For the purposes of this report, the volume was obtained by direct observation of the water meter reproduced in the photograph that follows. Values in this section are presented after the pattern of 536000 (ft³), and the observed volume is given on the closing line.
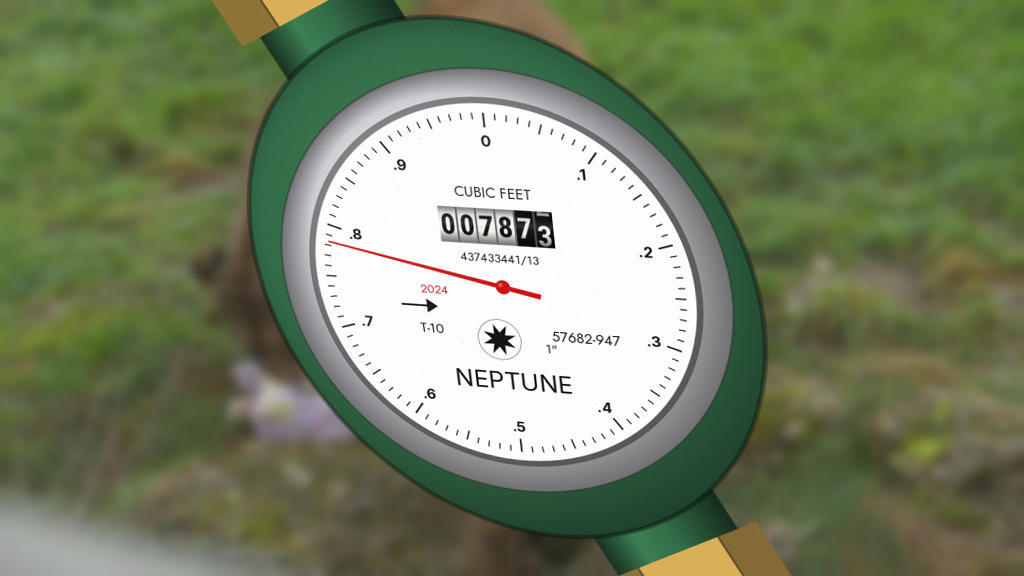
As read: 7872.78 (ft³)
